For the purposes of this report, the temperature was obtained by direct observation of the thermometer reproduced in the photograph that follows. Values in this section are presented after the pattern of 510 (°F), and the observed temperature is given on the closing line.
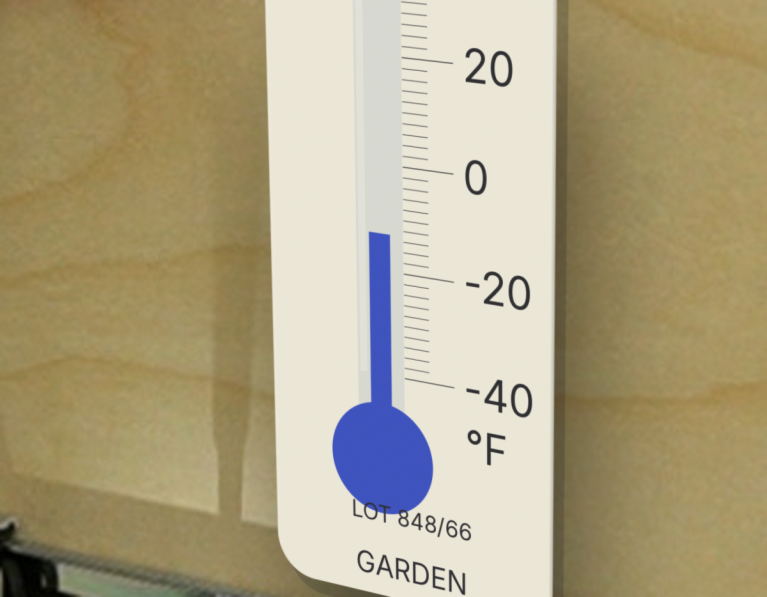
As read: -13 (°F)
